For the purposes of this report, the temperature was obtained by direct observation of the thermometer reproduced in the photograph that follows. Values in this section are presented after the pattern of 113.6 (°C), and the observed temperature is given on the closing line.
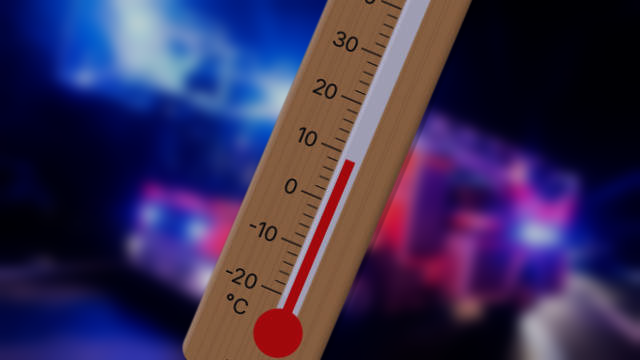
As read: 9 (°C)
